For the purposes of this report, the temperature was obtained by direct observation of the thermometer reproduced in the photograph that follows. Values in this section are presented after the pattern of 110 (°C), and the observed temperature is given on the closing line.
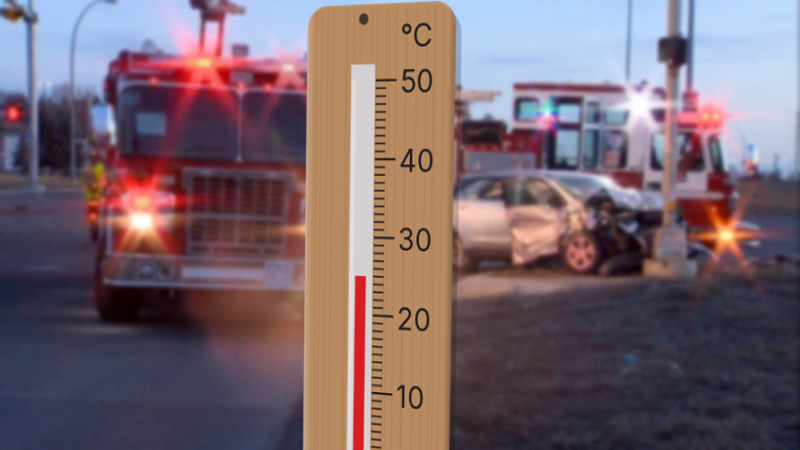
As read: 25 (°C)
